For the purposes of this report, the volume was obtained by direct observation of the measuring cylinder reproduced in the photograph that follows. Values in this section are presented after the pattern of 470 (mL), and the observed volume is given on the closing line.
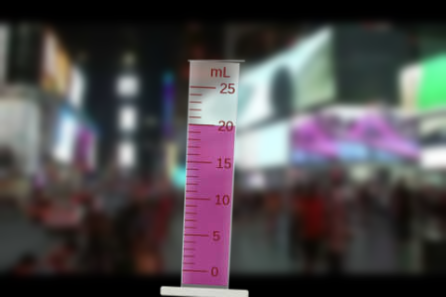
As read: 20 (mL)
